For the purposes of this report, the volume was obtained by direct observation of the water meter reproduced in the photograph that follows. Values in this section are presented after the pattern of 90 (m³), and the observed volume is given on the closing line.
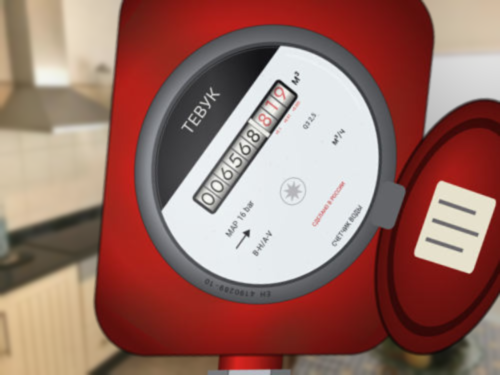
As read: 6568.819 (m³)
